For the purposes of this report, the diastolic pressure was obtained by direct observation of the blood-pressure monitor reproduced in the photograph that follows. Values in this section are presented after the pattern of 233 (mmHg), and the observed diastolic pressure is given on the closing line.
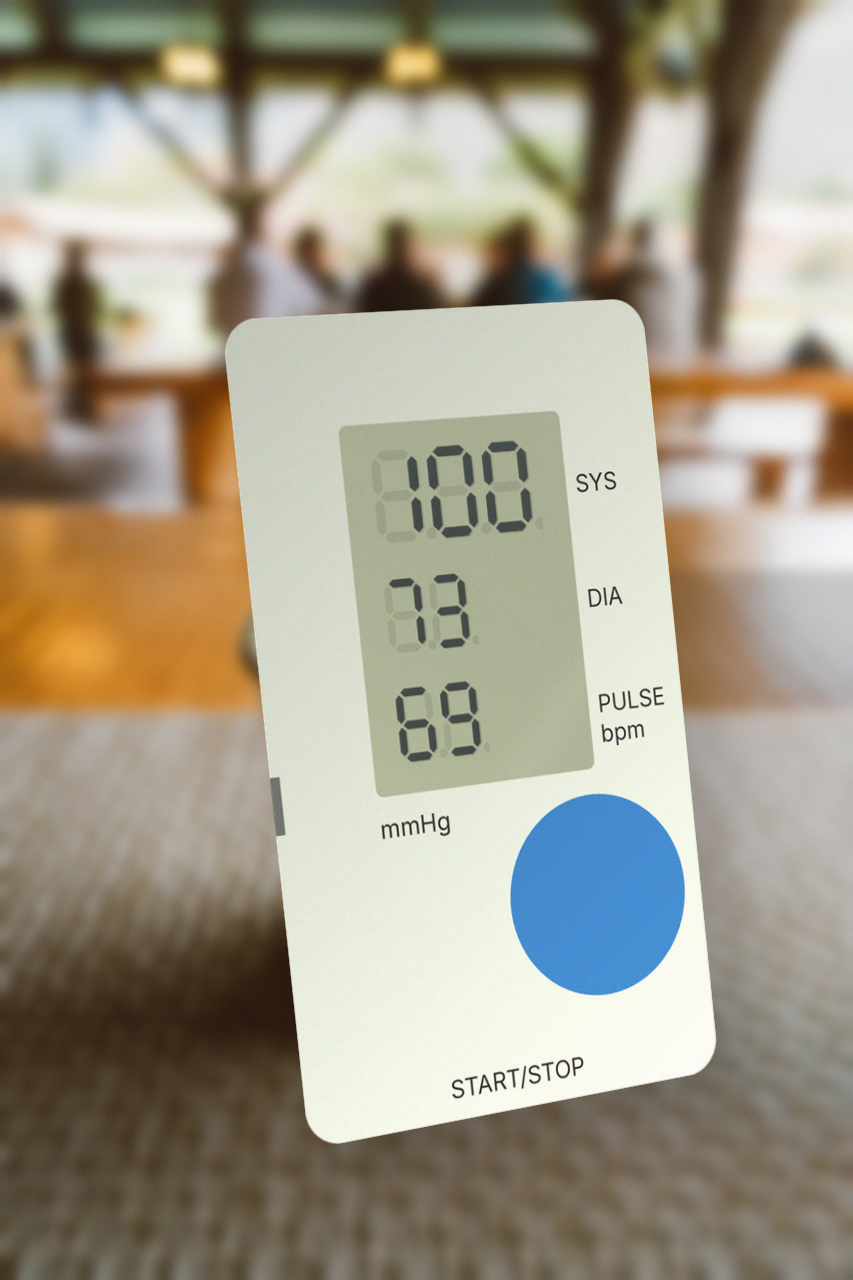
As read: 73 (mmHg)
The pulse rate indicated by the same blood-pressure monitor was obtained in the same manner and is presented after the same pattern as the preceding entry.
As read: 69 (bpm)
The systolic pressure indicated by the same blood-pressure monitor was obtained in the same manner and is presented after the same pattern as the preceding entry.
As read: 100 (mmHg)
